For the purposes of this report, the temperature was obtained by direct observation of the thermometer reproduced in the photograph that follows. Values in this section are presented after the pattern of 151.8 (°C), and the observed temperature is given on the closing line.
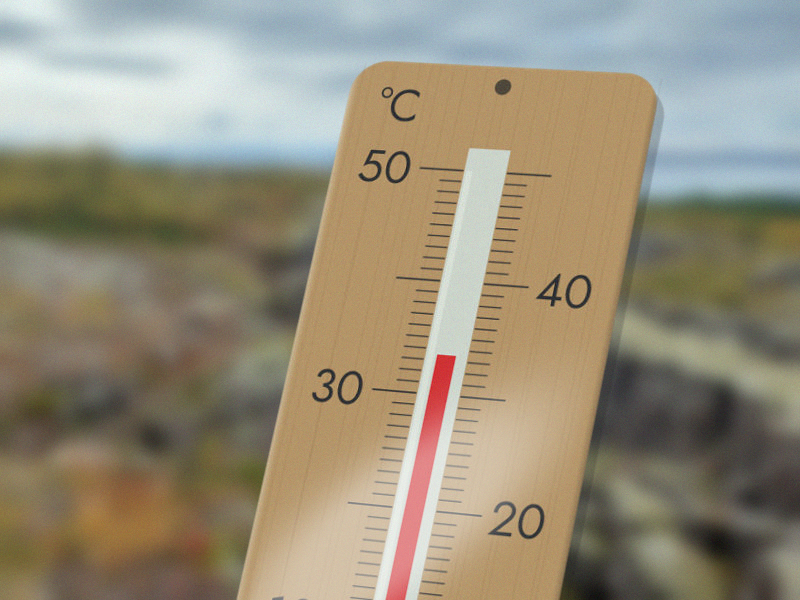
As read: 33.5 (°C)
